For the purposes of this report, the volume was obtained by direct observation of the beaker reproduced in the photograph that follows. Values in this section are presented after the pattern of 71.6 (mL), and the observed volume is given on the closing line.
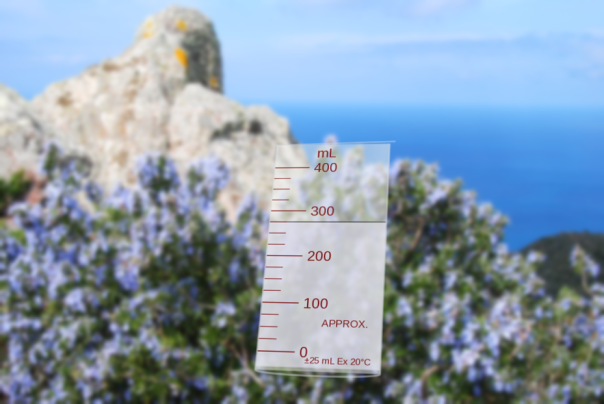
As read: 275 (mL)
